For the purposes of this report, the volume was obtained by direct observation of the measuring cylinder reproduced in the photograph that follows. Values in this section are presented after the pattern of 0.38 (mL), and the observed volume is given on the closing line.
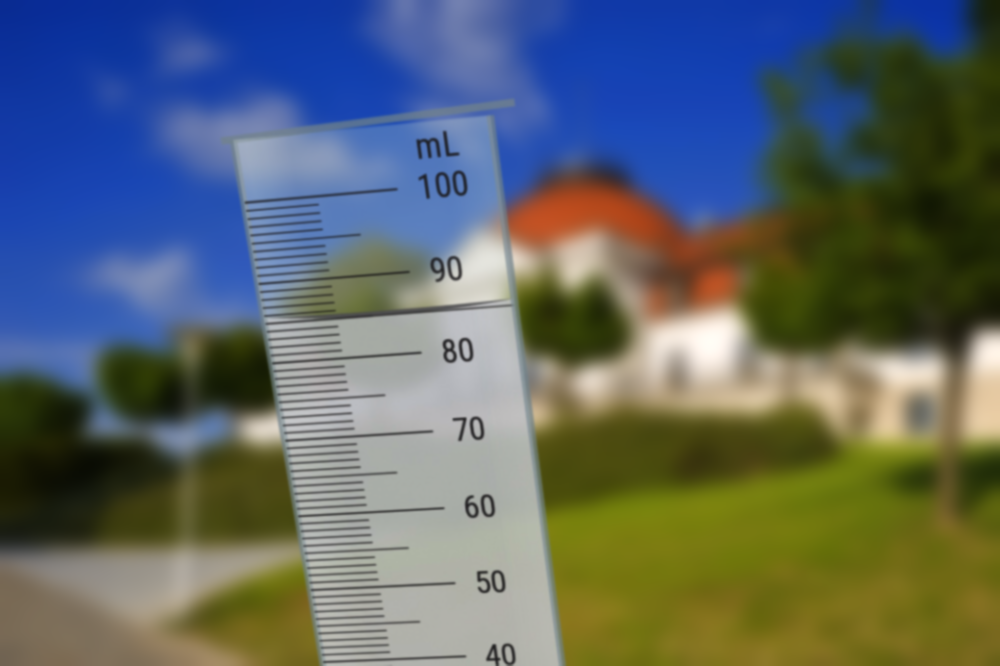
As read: 85 (mL)
